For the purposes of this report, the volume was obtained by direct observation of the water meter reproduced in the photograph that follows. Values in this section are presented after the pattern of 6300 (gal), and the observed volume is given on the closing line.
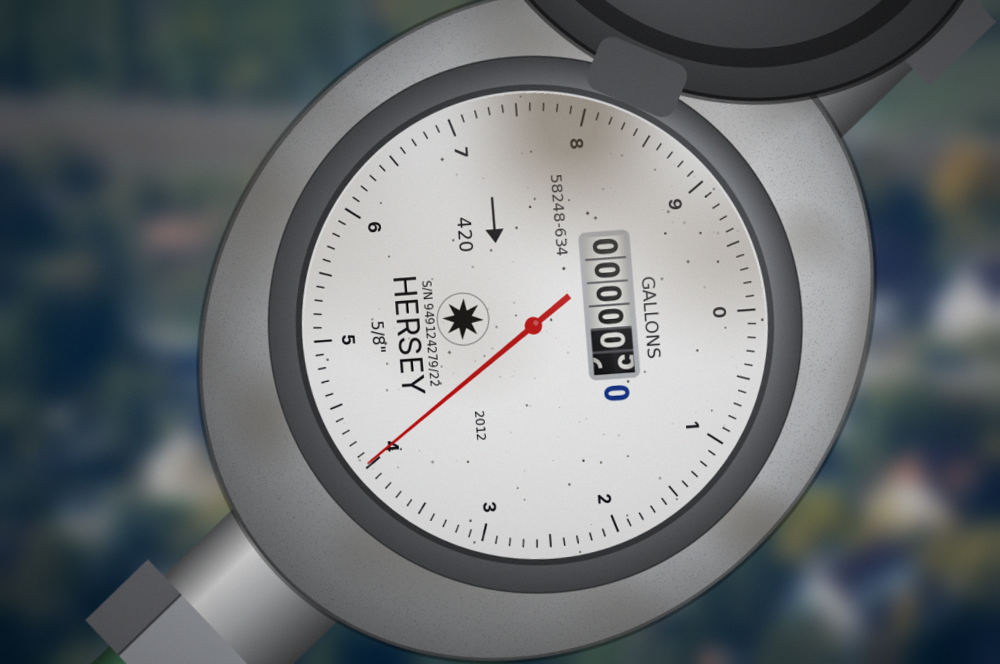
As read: 54.0 (gal)
